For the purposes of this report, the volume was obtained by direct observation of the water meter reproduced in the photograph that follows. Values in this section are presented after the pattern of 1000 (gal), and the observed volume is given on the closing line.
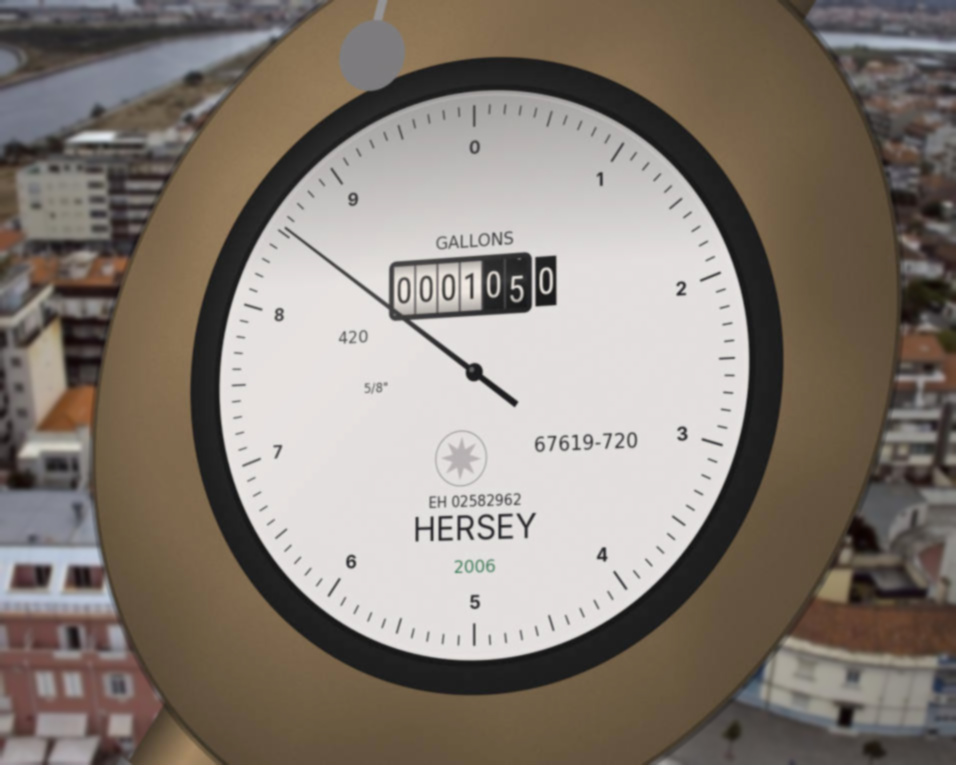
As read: 1048.5 (gal)
